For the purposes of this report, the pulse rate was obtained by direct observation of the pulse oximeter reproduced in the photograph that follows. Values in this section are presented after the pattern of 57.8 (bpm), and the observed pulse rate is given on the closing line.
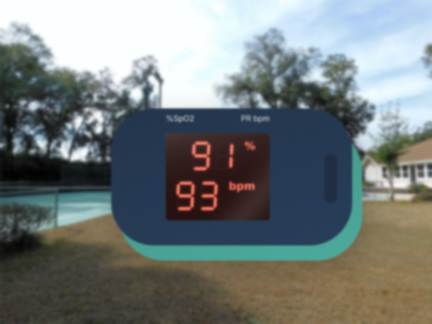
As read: 93 (bpm)
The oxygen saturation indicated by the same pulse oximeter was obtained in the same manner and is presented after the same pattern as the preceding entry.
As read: 91 (%)
